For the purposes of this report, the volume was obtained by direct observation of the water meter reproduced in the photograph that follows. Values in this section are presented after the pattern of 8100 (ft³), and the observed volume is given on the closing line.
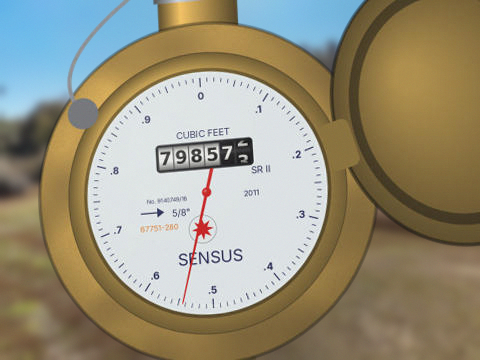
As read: 798572.54 (ft³)
